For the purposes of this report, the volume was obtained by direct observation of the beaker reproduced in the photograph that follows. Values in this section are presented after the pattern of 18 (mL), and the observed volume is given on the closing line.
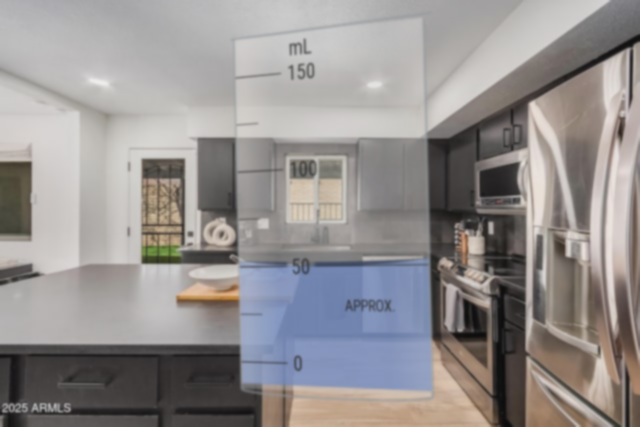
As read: 50 (mL)
